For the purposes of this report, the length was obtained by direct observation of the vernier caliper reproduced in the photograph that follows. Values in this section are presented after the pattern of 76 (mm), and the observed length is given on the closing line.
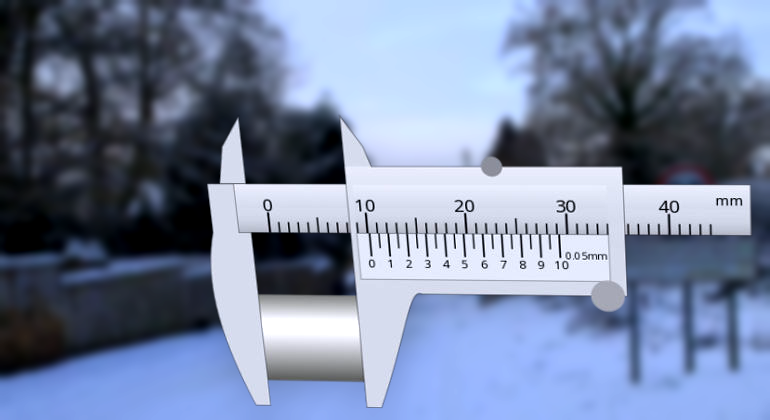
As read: 10.2 (mm)
